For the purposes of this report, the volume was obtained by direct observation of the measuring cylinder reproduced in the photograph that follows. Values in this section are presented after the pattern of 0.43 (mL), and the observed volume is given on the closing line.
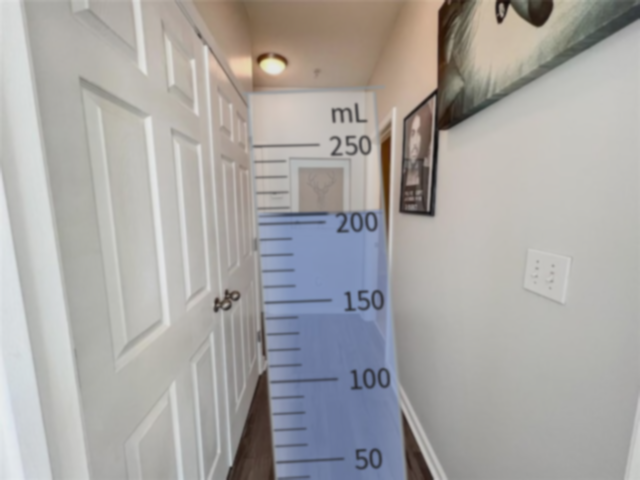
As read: 205 (mL)
